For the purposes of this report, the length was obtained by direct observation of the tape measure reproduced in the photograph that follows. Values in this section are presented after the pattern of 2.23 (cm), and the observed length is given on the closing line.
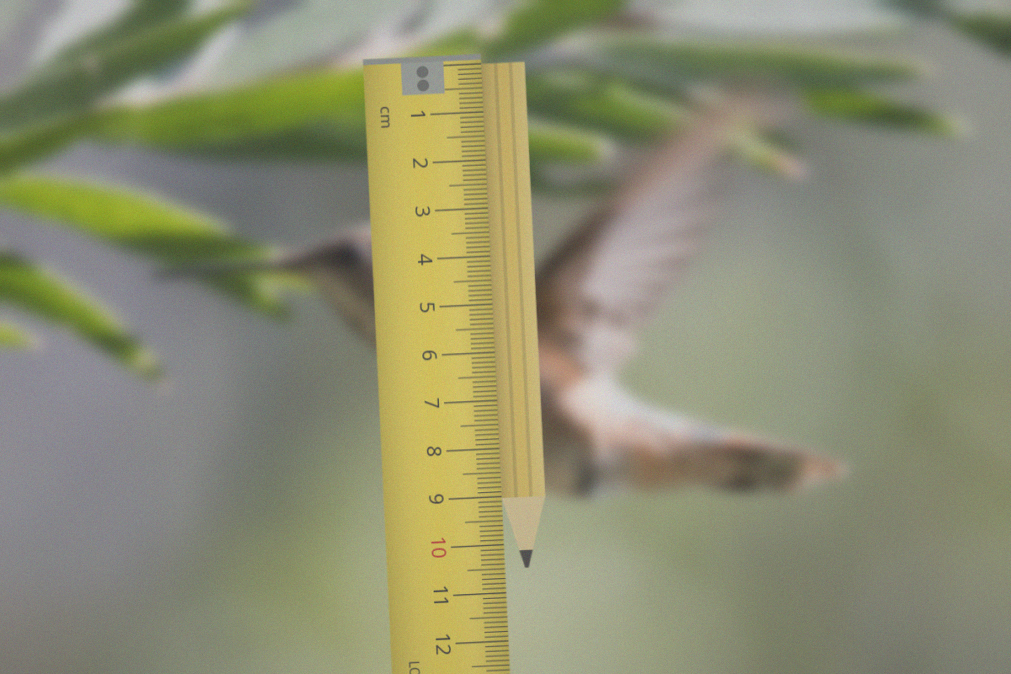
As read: 10.5 (cm)
